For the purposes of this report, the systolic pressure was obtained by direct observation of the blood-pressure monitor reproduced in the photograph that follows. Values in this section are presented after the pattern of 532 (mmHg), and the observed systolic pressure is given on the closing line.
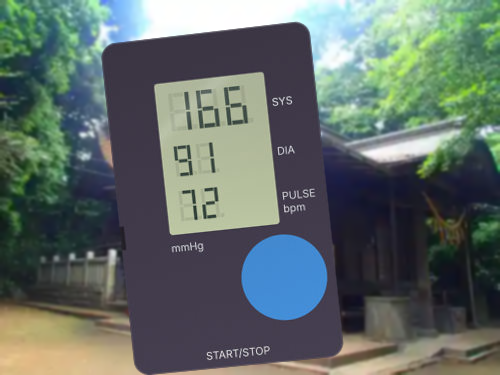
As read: 166 (mmHg)
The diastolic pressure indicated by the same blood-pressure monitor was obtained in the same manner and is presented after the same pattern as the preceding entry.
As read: 91 (mmHg)
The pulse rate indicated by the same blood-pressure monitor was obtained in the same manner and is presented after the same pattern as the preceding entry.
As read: 72 (bpm)
